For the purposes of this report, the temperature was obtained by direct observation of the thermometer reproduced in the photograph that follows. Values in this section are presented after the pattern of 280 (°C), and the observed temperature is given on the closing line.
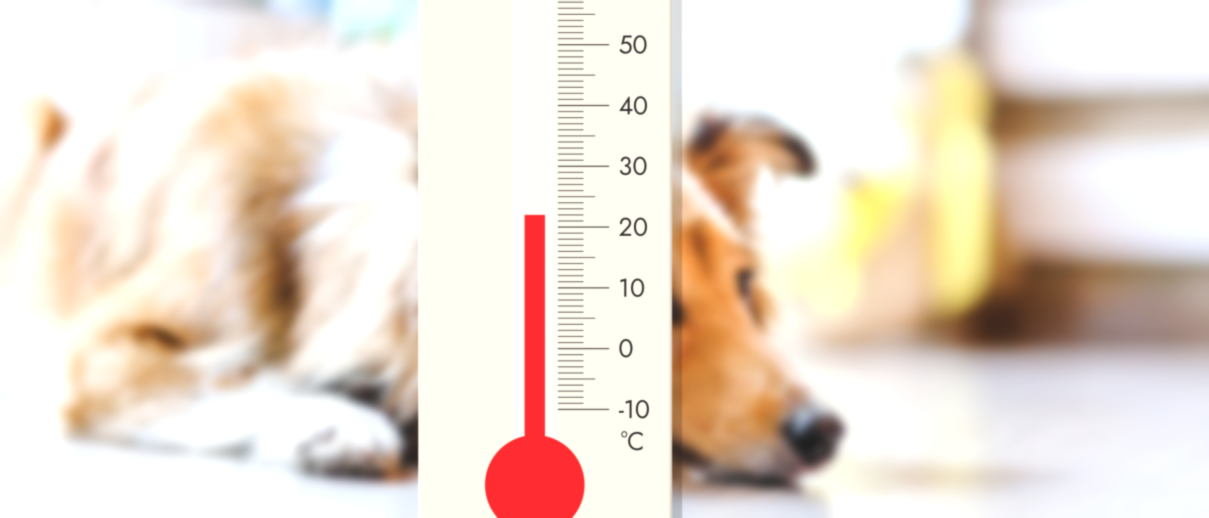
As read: 22 (°C)
